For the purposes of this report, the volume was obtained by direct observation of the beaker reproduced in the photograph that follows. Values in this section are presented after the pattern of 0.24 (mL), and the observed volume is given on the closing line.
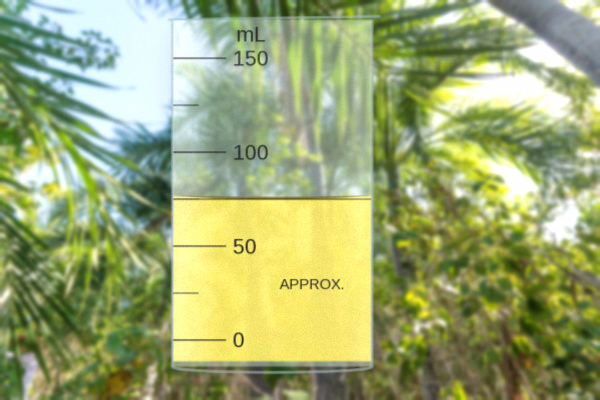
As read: 75 (mL)
